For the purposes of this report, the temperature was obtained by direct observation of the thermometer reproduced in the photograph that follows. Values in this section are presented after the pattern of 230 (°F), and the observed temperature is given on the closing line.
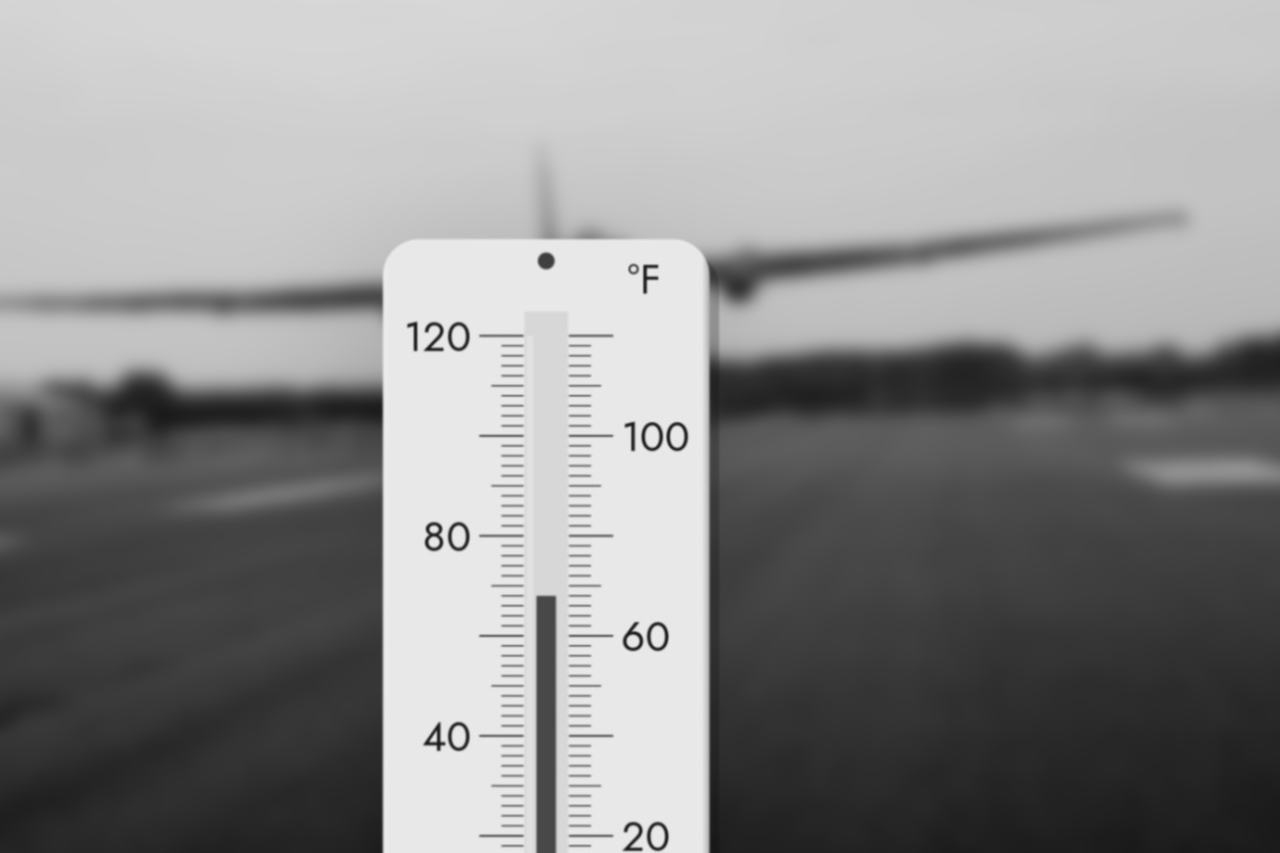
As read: 68 (°F)
